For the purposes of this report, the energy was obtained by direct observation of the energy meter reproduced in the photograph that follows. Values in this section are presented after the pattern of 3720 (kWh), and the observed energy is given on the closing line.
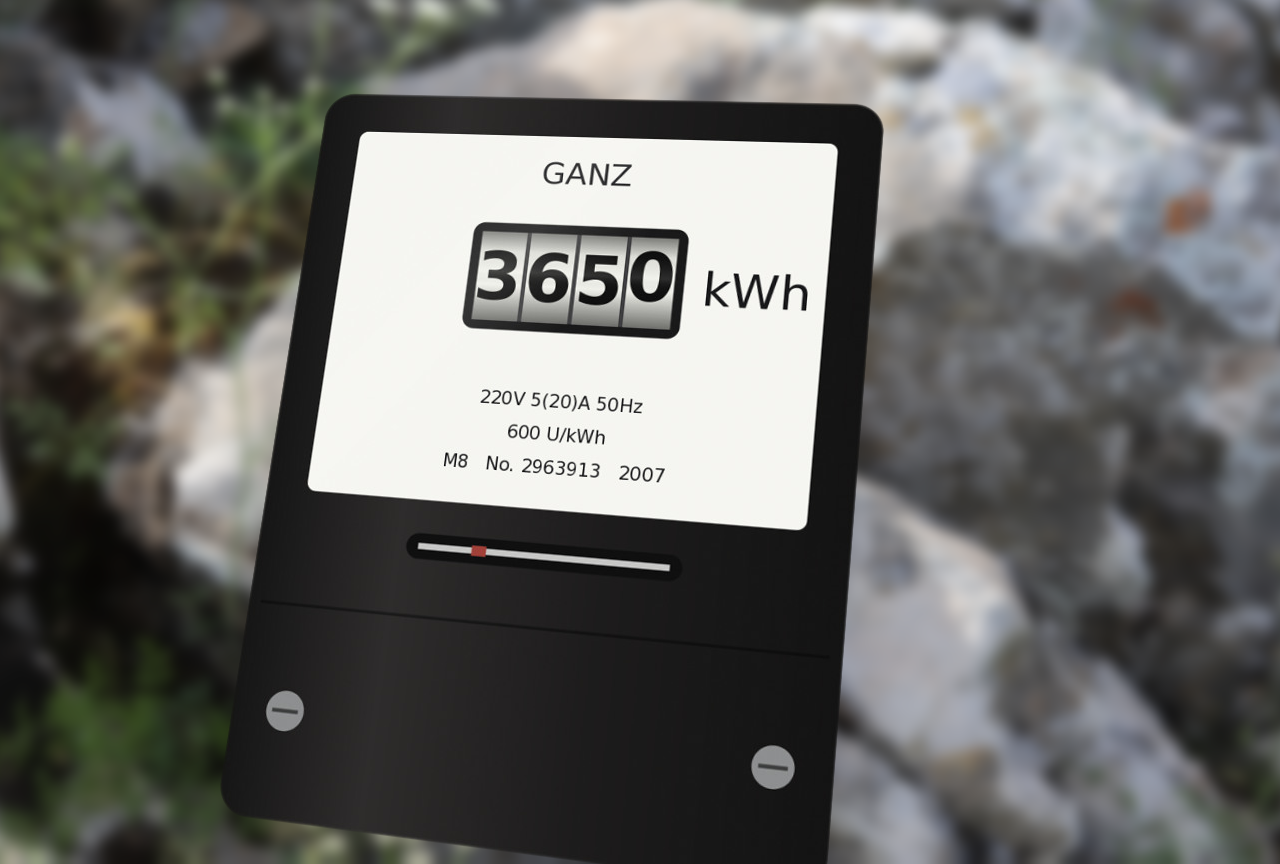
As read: 3650 (kWh)
